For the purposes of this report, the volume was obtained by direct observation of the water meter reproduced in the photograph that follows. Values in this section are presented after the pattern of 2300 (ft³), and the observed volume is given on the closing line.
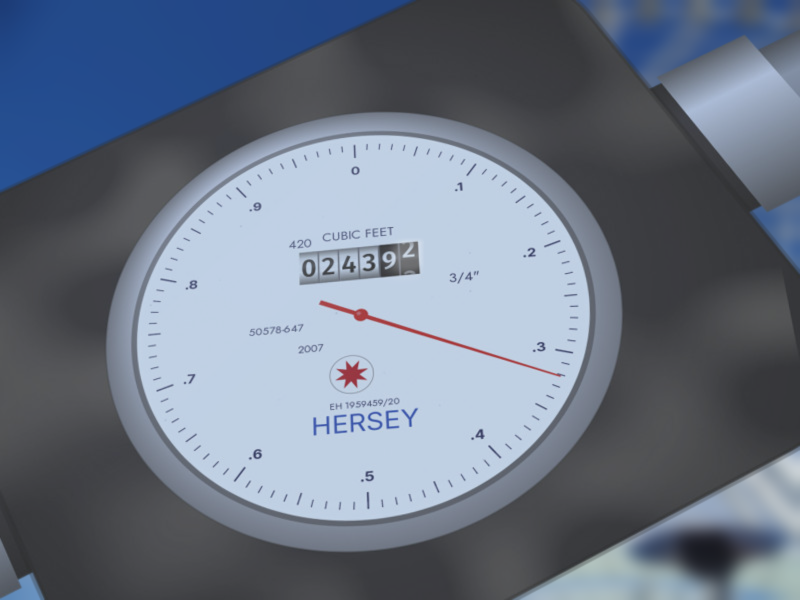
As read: 24392.32 (ft³)
